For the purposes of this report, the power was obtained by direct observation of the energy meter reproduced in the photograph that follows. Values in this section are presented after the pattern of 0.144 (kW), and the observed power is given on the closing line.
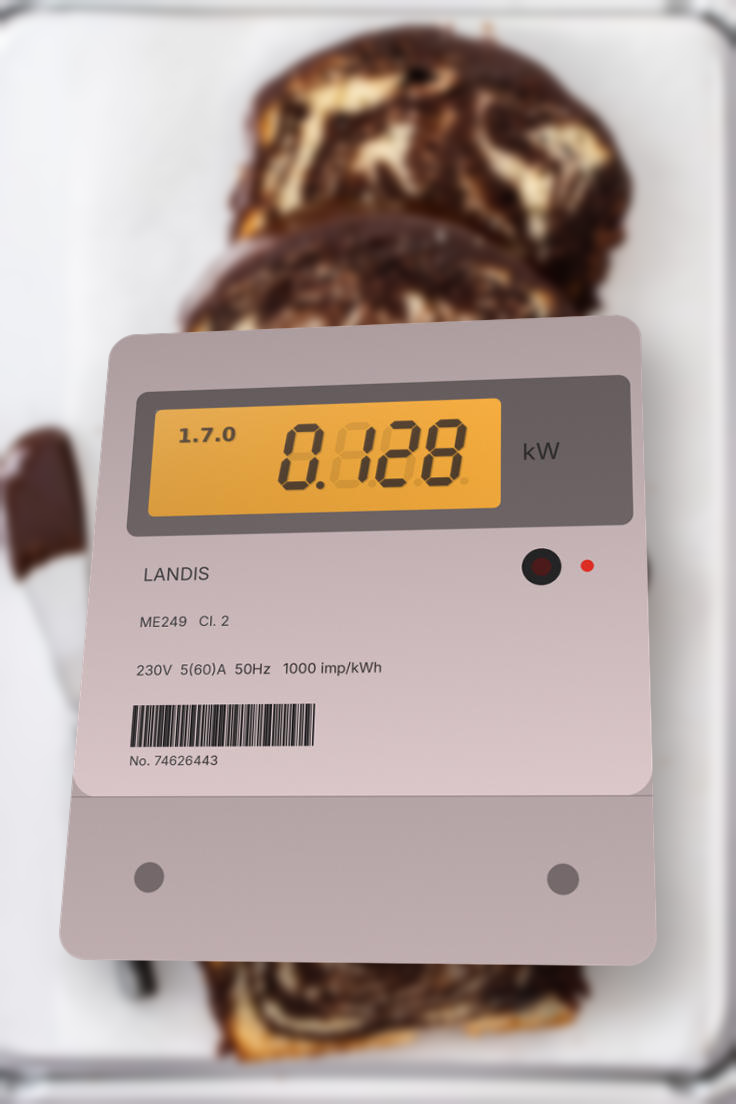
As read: 0.128 (kW)
